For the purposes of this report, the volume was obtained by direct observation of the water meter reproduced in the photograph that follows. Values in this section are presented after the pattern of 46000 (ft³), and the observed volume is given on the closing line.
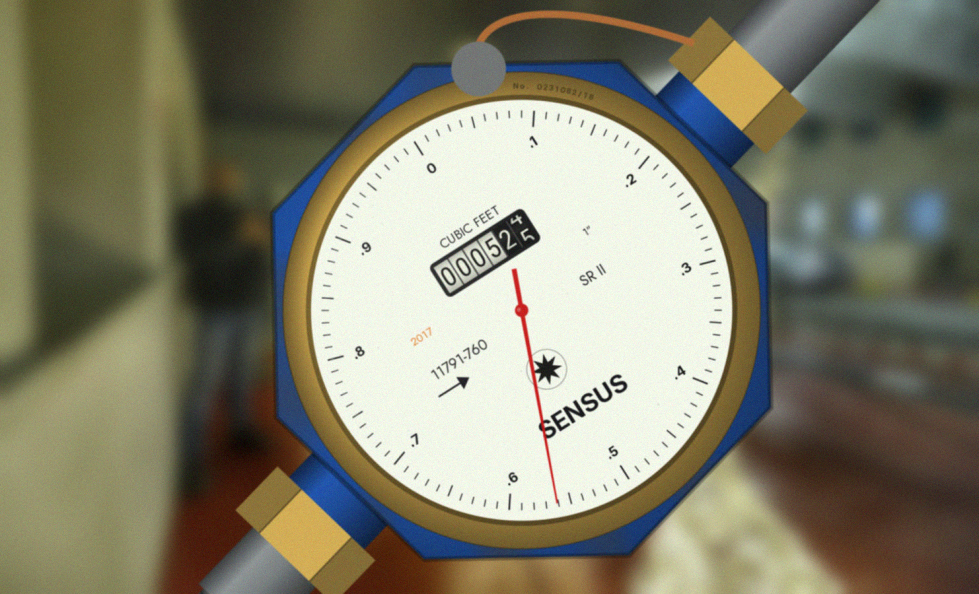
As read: 524.56 (ft³)
